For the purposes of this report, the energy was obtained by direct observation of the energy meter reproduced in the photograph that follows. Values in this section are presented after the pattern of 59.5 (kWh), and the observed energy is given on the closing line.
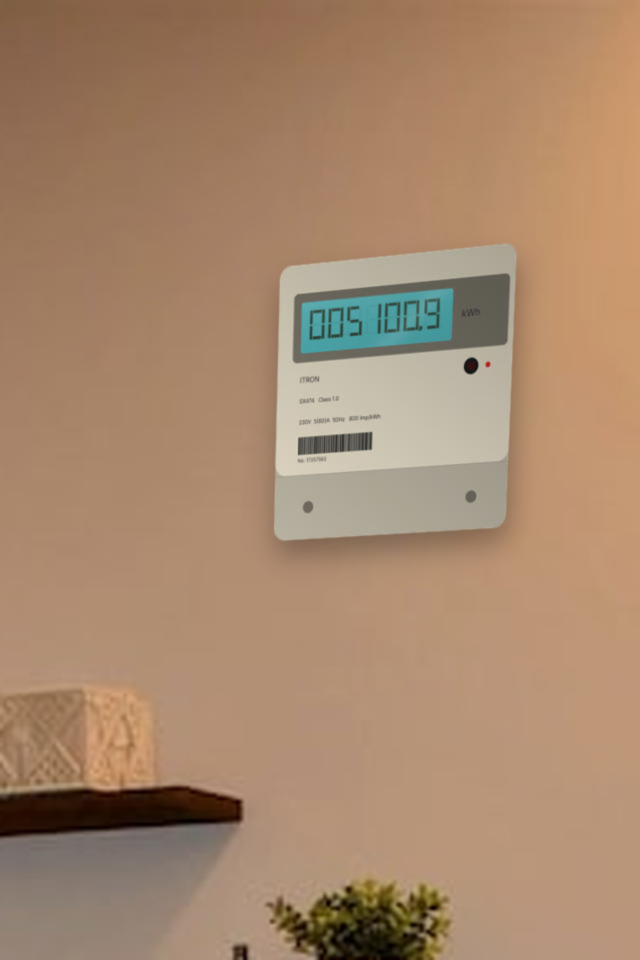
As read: 5100.9 (kWh)
